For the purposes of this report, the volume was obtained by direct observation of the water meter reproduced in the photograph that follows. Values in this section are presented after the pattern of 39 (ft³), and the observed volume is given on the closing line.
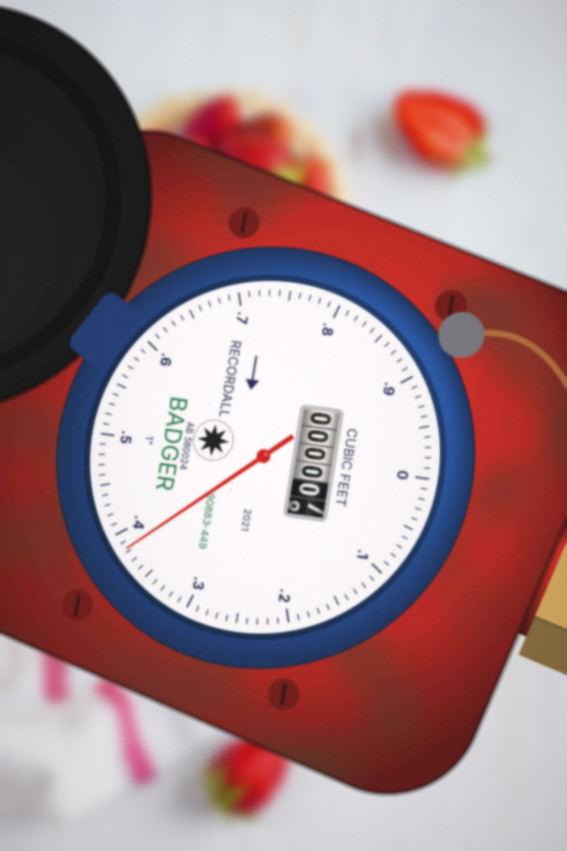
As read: 7.38 (ft³)
